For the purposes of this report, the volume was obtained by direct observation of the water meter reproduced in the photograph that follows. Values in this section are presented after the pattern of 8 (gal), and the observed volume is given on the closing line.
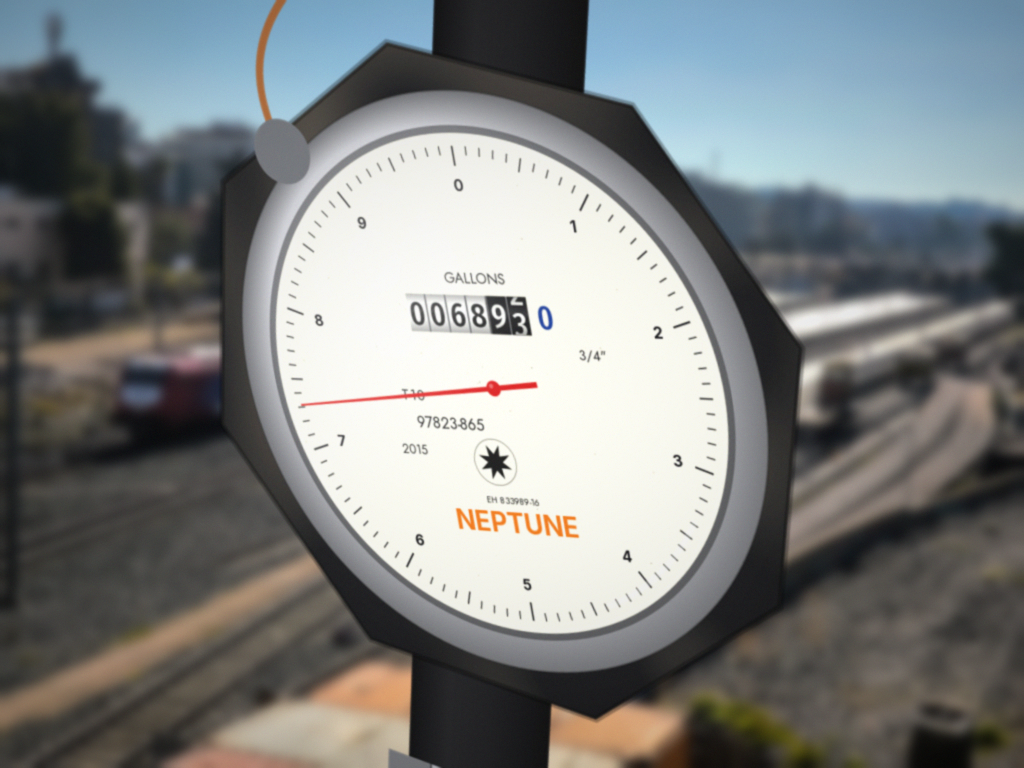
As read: 68927.3 (gal)
